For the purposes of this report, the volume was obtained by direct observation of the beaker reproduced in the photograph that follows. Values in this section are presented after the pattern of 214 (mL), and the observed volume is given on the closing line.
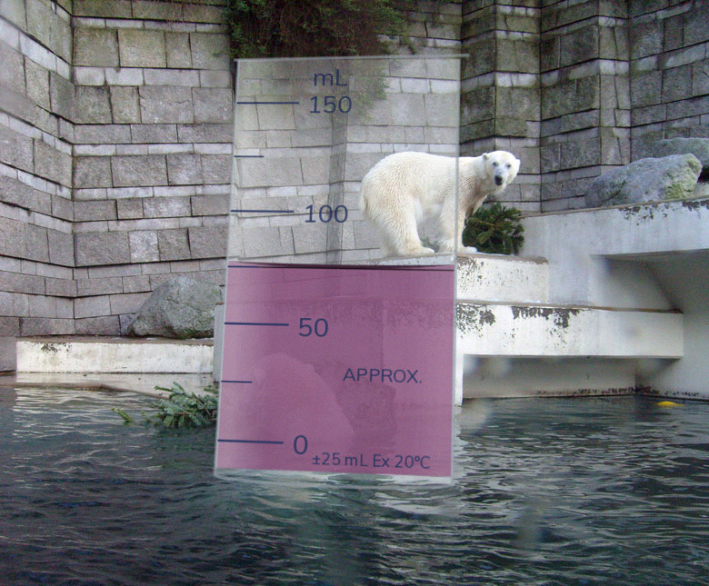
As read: 75 (mL)
